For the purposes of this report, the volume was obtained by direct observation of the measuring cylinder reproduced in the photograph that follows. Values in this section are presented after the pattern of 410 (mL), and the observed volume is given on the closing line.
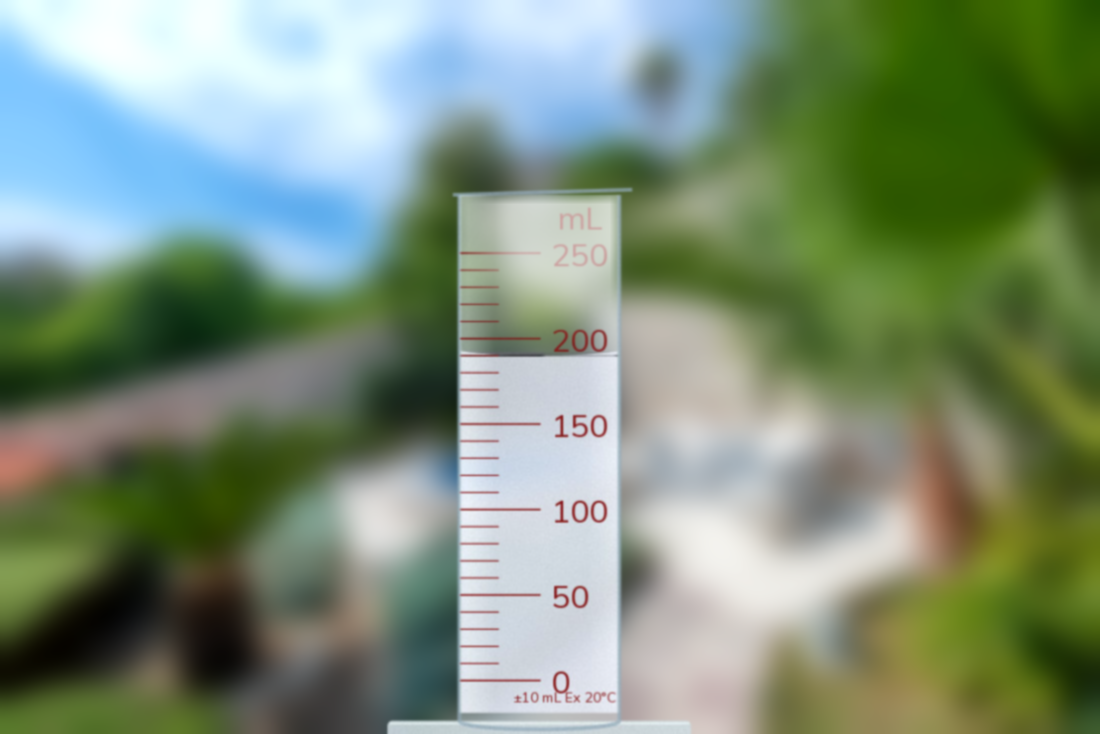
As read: 190 (mL)
